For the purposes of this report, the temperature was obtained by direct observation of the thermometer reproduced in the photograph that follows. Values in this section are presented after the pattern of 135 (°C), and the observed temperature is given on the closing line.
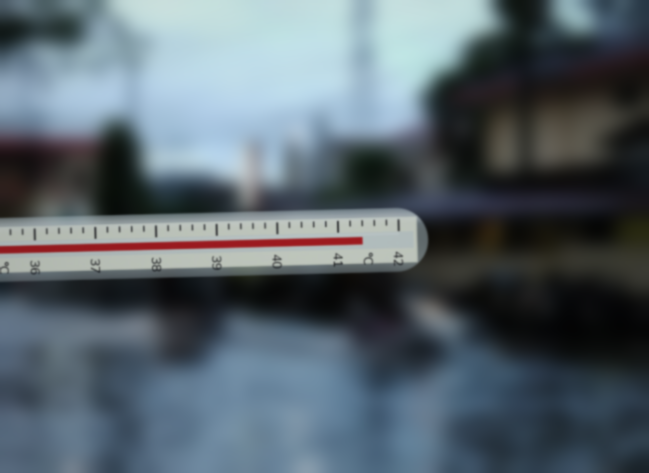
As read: 41.4 (°C)
